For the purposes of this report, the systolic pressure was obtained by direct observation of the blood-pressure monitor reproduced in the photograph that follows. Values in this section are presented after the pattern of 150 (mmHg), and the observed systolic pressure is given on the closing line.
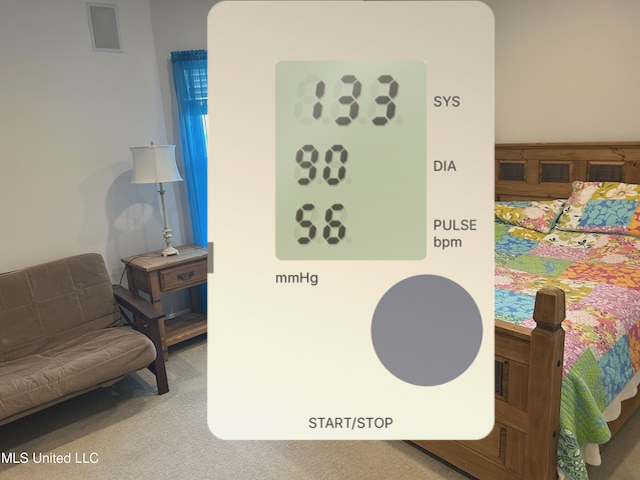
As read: 133 (mmHg)
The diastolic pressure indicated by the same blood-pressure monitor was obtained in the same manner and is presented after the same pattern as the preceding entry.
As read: 90 (mmHg)
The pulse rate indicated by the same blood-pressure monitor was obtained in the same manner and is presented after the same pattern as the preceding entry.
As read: 56 (bpm)
